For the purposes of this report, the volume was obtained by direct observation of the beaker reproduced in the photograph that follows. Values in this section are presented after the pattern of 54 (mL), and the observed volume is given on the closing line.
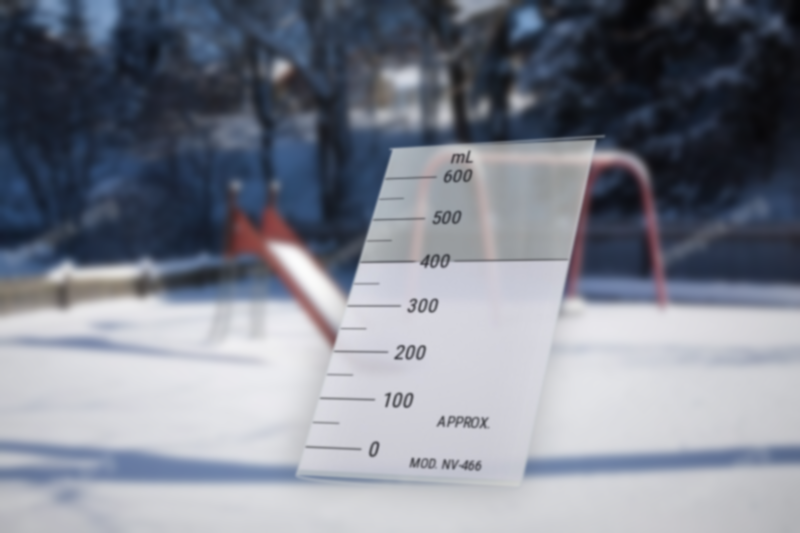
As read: 400 (mL)
